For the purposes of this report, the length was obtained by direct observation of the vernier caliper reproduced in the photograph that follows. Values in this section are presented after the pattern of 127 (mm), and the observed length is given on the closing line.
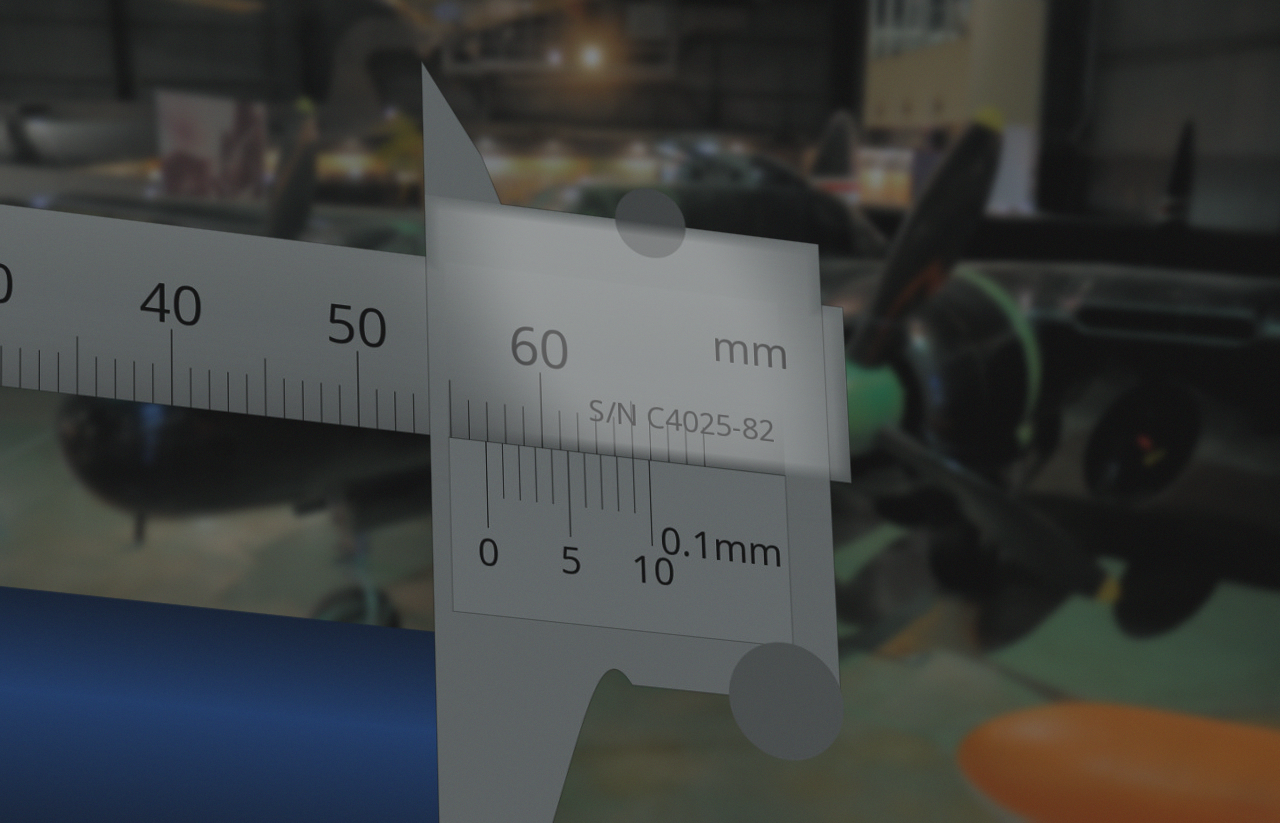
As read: 56.9 (mm)
